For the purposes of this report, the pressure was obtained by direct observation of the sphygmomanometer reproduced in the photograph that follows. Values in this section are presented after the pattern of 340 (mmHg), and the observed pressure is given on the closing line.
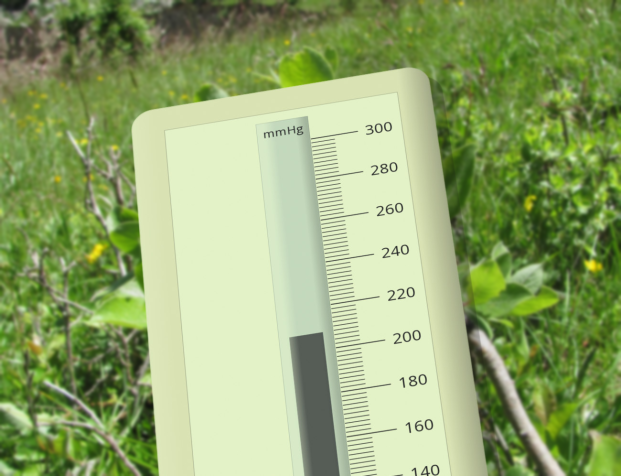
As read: 208 (mmHg)
